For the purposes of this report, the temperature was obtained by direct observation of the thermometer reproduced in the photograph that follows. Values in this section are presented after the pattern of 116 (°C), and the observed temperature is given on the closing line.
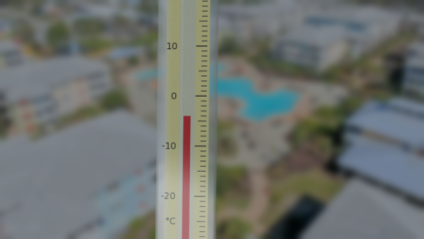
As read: -4 (°C)
